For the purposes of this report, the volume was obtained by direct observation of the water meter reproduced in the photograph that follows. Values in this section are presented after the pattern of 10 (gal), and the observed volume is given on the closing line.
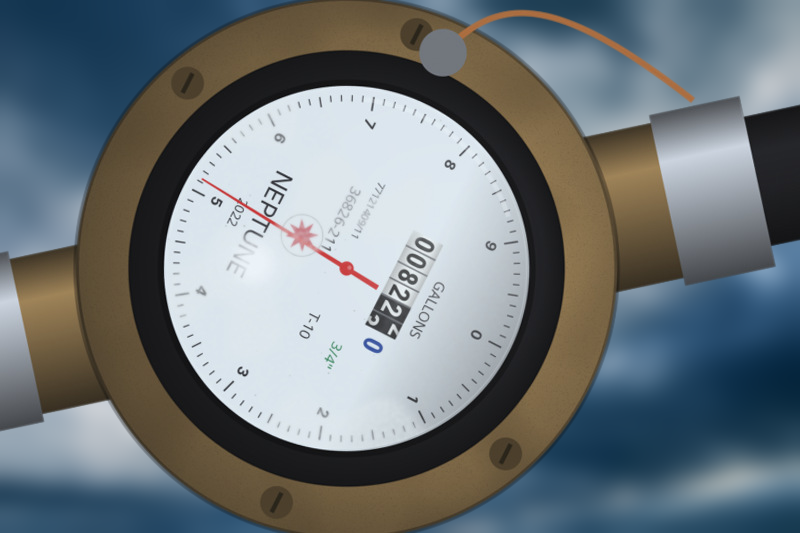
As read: 82225.1 (gal)
